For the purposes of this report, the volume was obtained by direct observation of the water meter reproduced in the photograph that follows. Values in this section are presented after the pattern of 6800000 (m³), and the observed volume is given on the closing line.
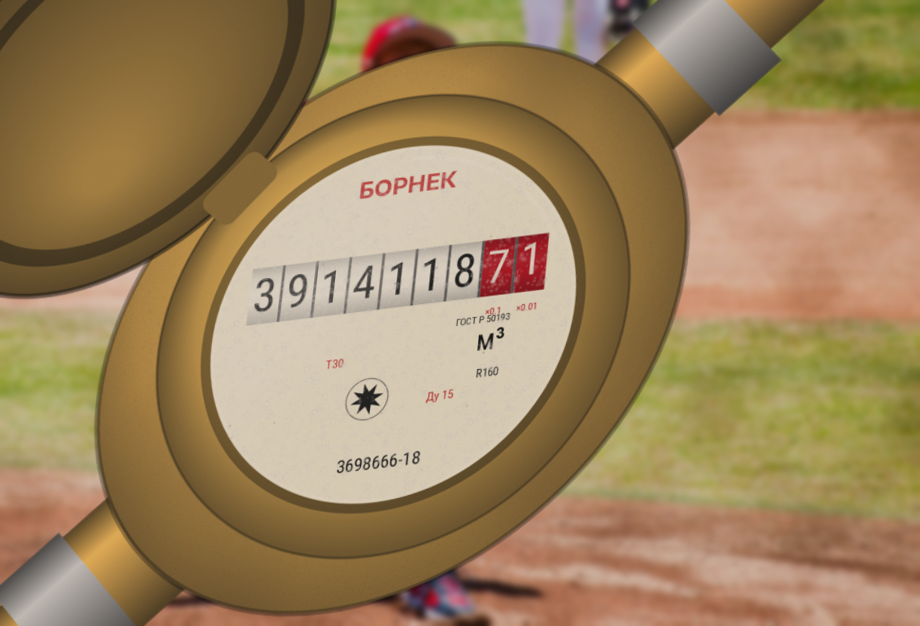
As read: 3914118.71 (m³)
